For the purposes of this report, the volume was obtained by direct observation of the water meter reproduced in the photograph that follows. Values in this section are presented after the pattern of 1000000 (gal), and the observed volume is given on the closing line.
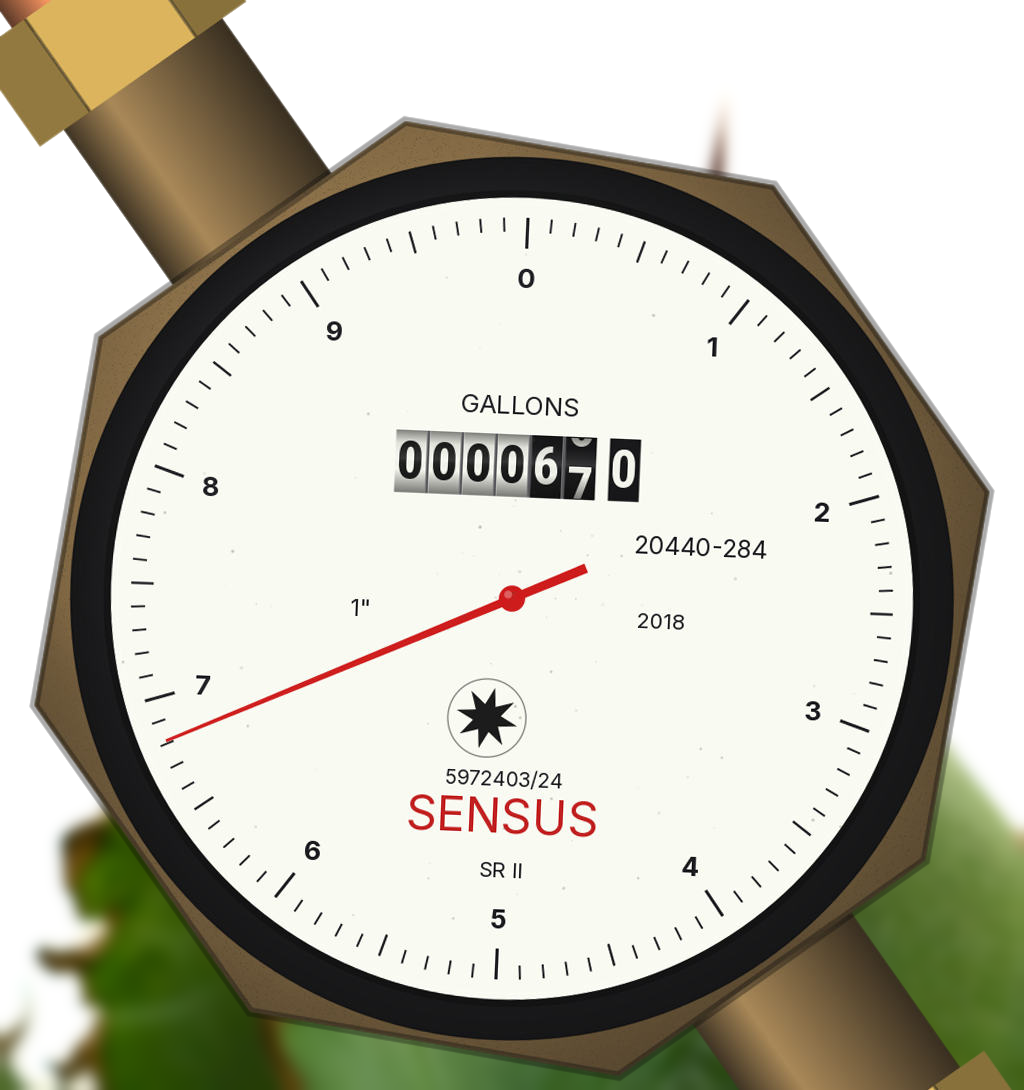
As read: 666.8 (gal)
